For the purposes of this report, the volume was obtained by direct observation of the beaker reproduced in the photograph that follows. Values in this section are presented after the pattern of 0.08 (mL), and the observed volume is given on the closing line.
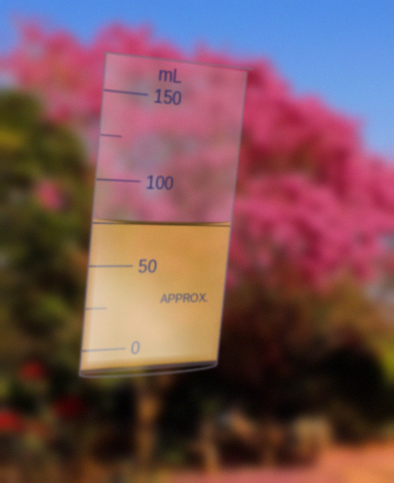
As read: 75 (mL)
